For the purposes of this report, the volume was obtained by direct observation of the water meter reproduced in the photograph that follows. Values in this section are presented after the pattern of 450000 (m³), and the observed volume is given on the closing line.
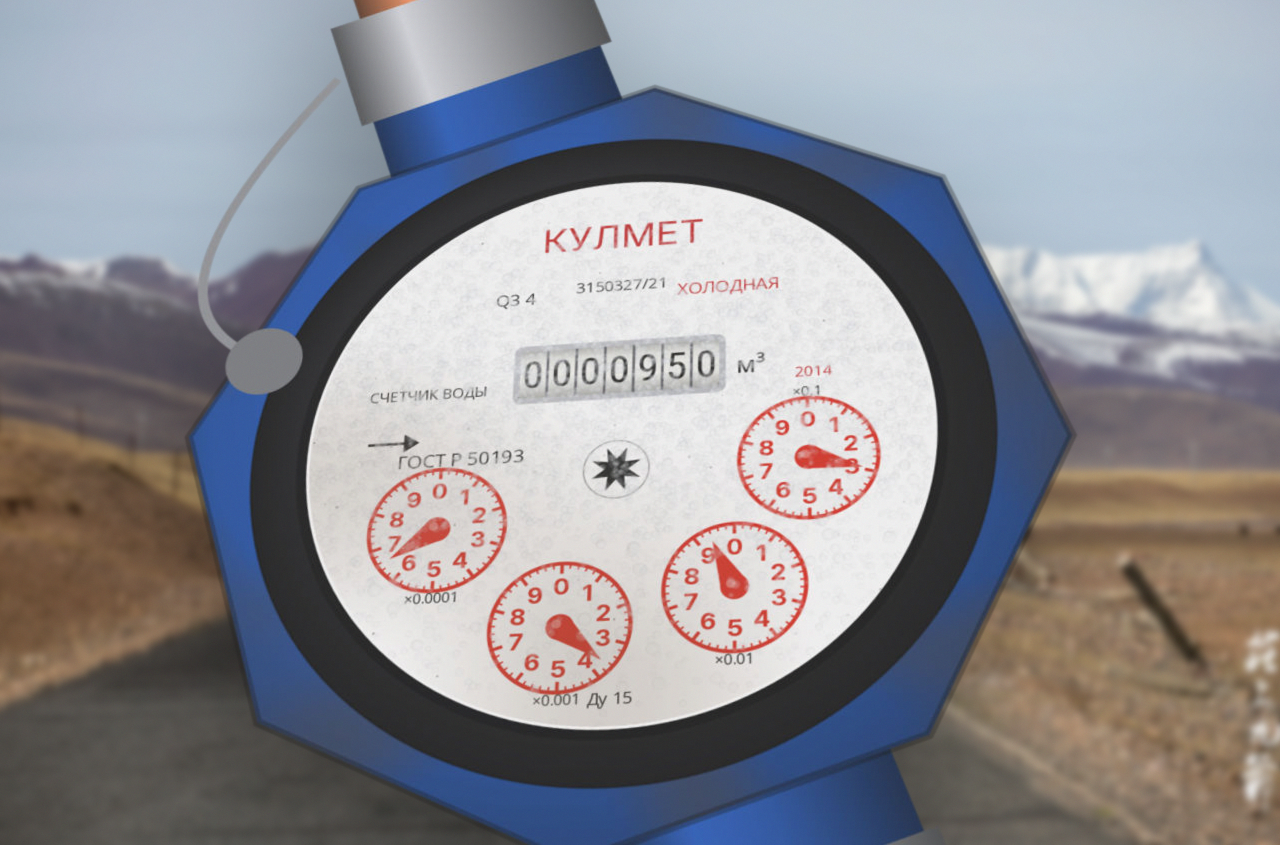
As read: 950.2936 (m³)
